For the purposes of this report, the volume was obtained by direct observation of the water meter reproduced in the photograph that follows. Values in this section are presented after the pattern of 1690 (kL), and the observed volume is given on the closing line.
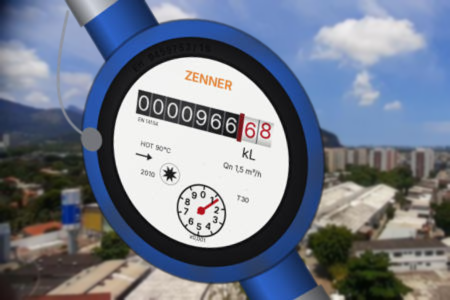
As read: 966.681 (kL)
